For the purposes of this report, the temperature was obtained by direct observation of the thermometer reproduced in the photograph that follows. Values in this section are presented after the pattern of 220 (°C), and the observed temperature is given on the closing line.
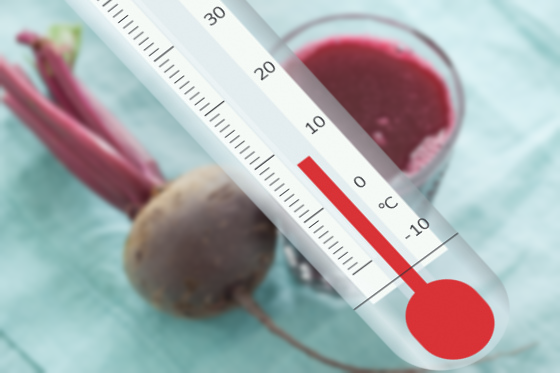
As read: 7 (°C)
